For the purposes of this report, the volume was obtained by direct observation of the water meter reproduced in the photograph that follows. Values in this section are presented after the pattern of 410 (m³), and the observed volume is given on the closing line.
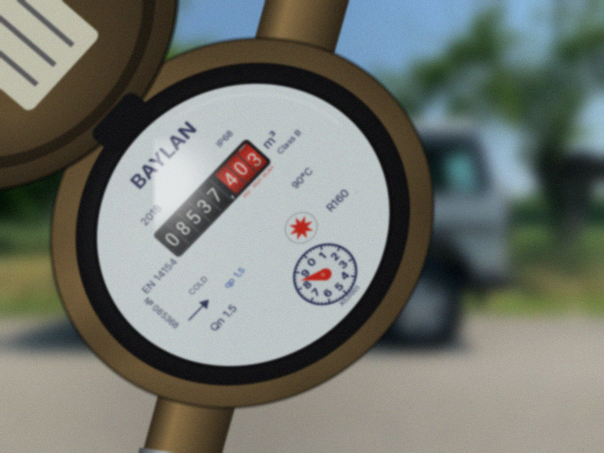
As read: 8537.4028 (m³)
